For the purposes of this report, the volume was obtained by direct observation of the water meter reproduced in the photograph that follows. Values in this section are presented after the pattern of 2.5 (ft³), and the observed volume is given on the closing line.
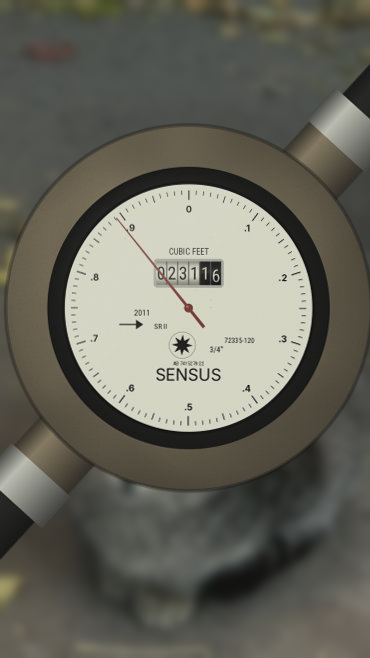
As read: 23115.89 (ft³)
